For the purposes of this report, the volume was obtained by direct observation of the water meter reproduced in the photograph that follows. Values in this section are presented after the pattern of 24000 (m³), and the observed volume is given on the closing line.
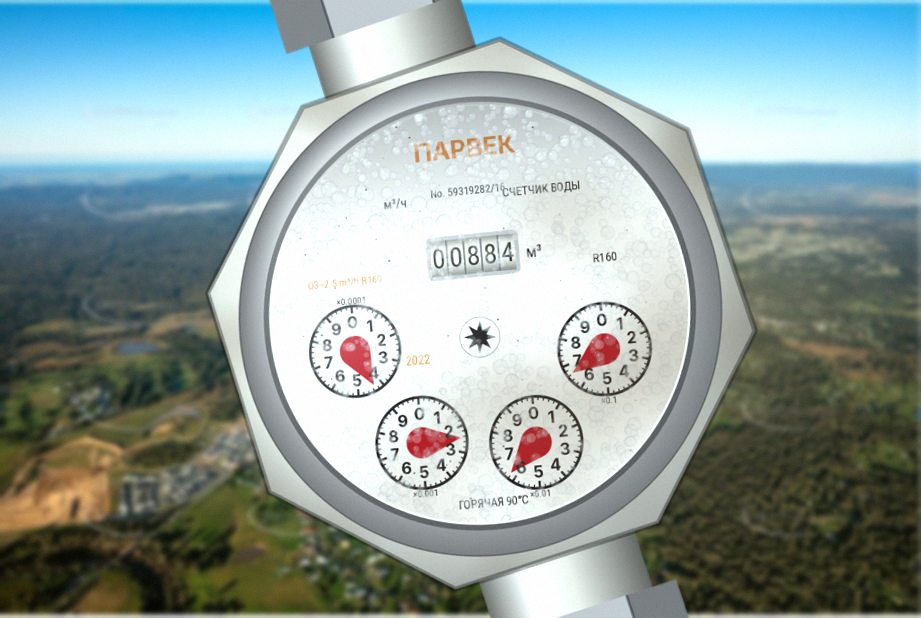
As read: 884.6624 (m³)
